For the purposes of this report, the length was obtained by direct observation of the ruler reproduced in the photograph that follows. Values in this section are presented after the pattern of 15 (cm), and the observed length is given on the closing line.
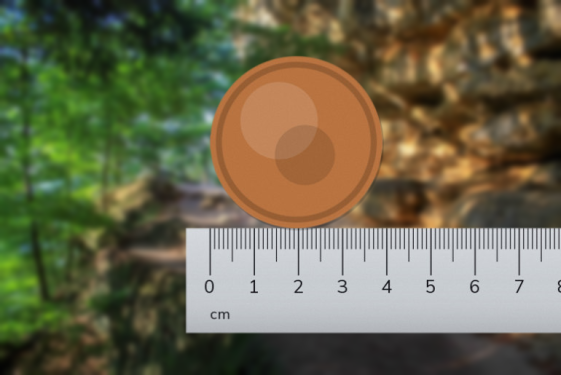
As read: 3.9 (cm)
